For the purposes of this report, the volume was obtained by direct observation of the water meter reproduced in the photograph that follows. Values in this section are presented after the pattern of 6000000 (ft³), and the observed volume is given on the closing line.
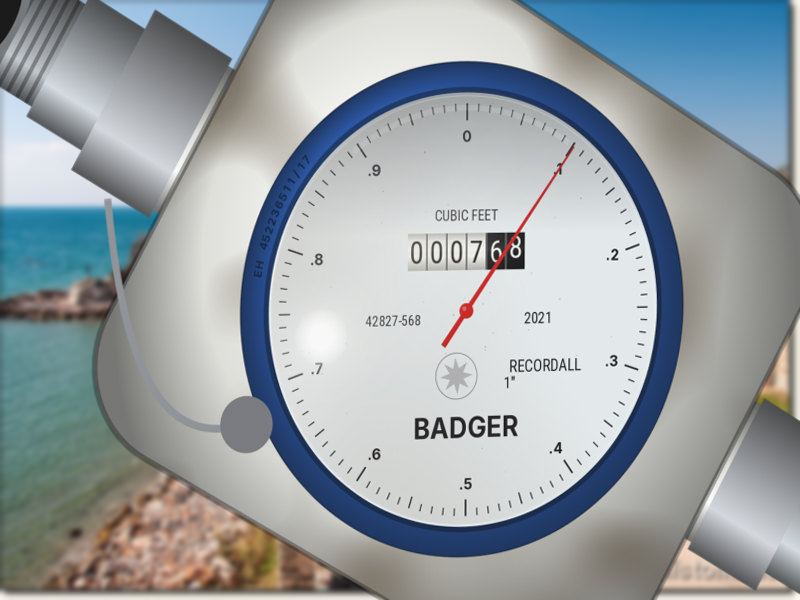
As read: 768.10 (ft³)
